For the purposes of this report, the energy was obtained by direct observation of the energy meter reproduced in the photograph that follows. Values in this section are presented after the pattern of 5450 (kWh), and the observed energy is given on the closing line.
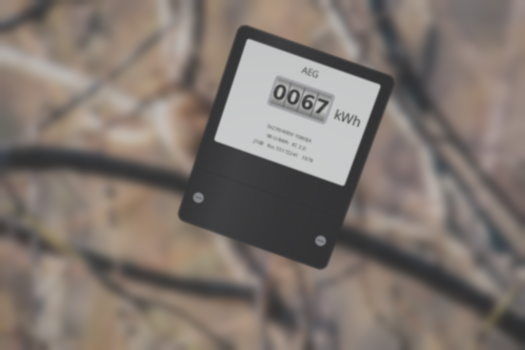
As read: 67 (kWh)
